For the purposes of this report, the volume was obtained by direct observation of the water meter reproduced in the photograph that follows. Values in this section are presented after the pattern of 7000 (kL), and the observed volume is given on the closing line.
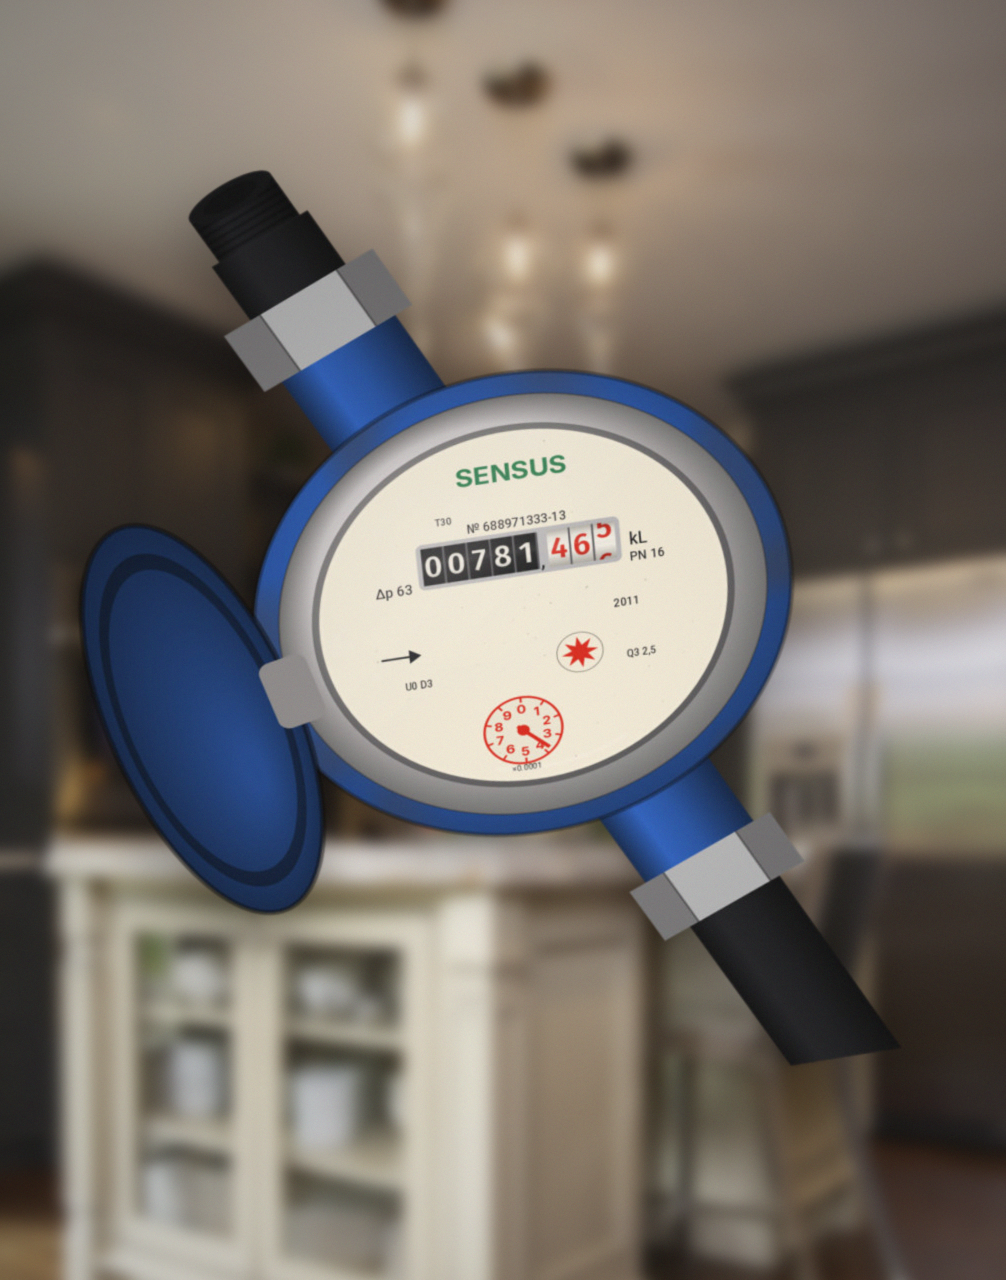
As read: 781.4653 (kL)
